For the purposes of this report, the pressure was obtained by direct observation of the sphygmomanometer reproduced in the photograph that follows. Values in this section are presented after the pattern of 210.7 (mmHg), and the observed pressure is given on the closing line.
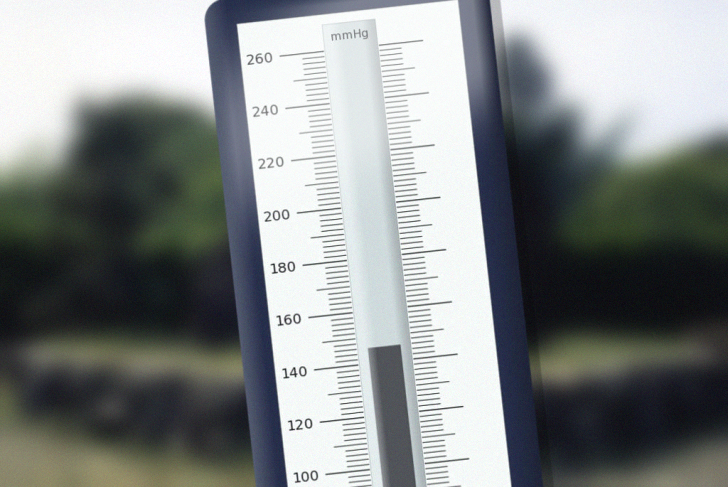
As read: 146 (mmHg)
